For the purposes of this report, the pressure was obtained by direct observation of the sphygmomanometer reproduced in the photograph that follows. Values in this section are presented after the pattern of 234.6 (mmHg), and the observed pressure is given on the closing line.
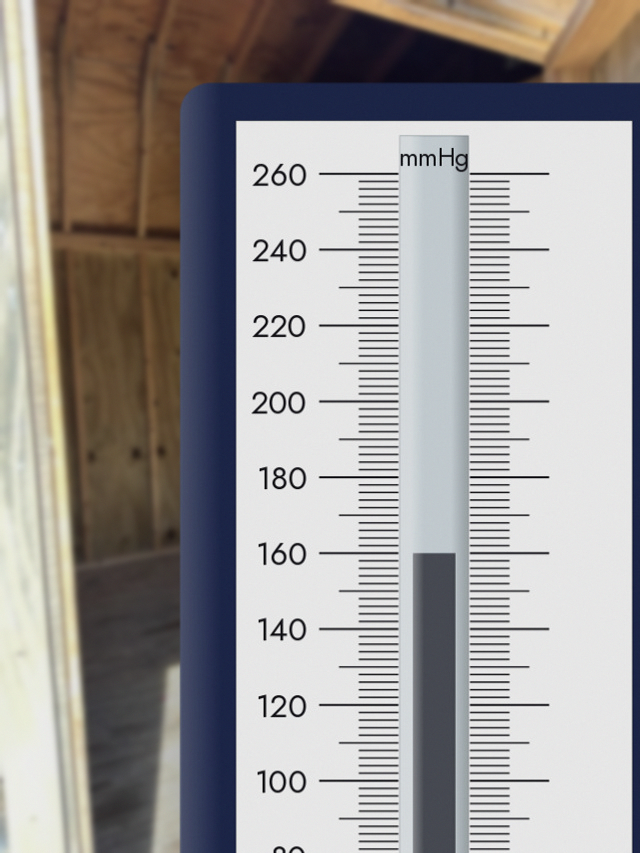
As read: 160 (mmHg)
